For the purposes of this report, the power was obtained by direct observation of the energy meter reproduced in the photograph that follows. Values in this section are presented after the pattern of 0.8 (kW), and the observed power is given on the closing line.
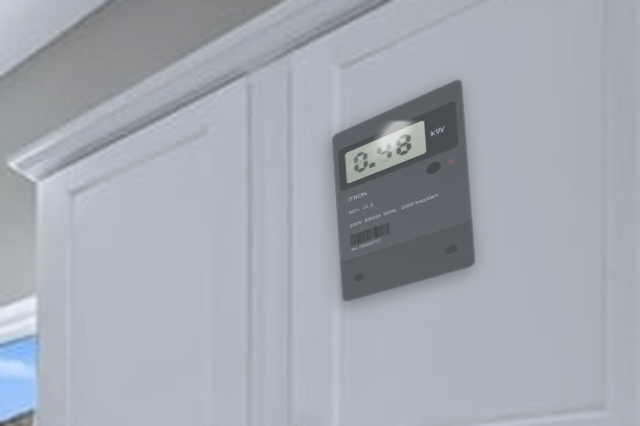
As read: 0.48 (kW)
